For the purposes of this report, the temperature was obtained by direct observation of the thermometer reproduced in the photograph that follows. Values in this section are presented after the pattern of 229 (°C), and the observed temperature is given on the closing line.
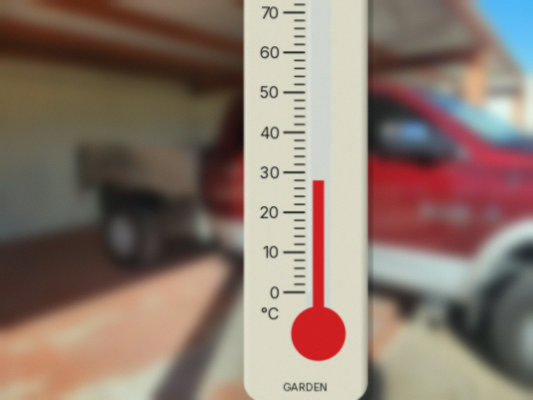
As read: 28 (°C)
